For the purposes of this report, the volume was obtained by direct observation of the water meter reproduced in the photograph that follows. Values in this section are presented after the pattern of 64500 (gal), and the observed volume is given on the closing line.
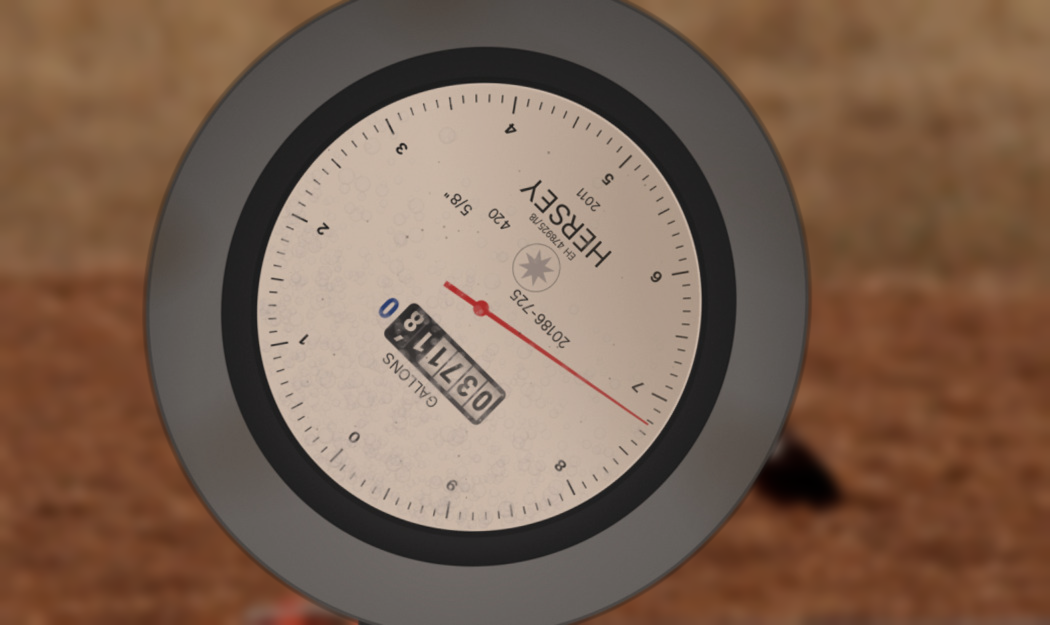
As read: 371177.2 (gal)
